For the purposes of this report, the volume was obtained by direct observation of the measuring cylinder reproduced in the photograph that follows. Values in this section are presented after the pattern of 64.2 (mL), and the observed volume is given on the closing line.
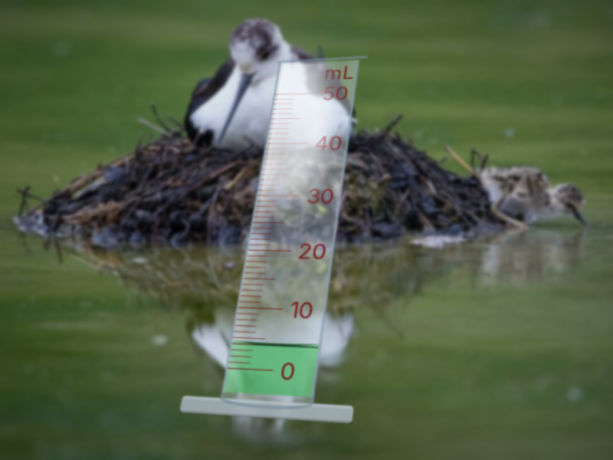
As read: 4 (mL)
